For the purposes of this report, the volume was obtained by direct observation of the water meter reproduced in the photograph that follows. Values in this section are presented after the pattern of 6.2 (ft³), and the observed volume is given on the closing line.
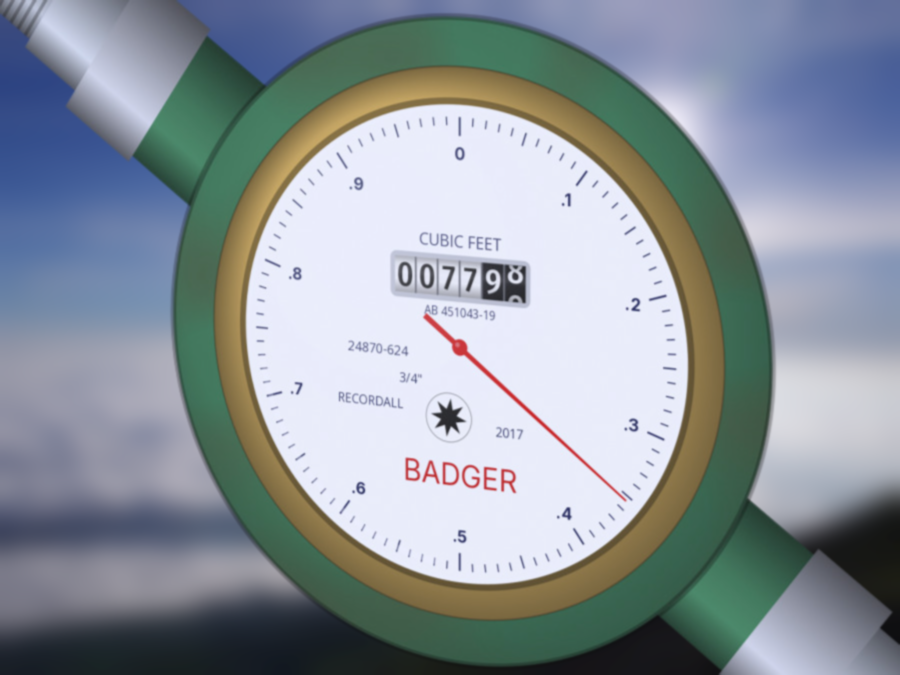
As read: 7798.35 (ft³)
